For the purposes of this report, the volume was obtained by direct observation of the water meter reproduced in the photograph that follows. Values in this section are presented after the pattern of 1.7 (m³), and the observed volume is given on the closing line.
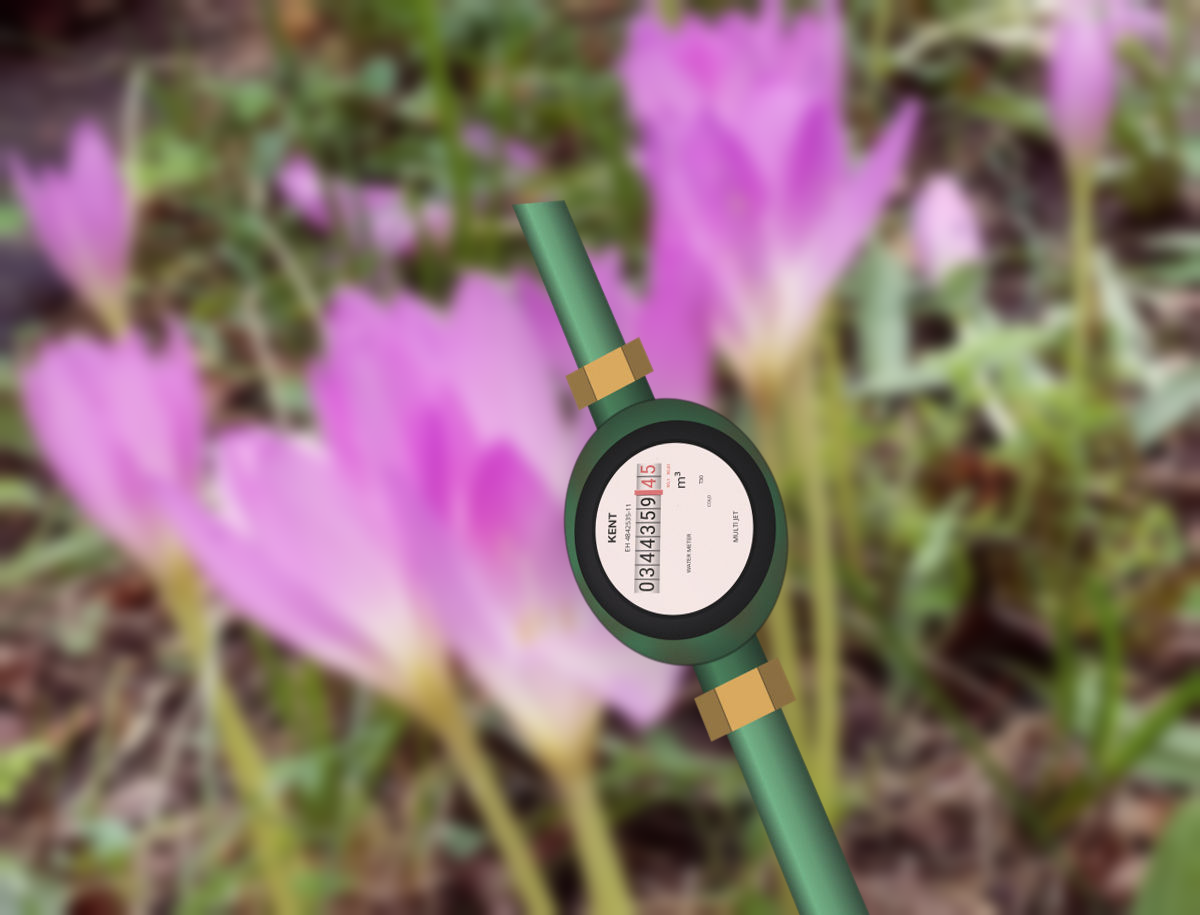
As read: 344359.45 (m³)
